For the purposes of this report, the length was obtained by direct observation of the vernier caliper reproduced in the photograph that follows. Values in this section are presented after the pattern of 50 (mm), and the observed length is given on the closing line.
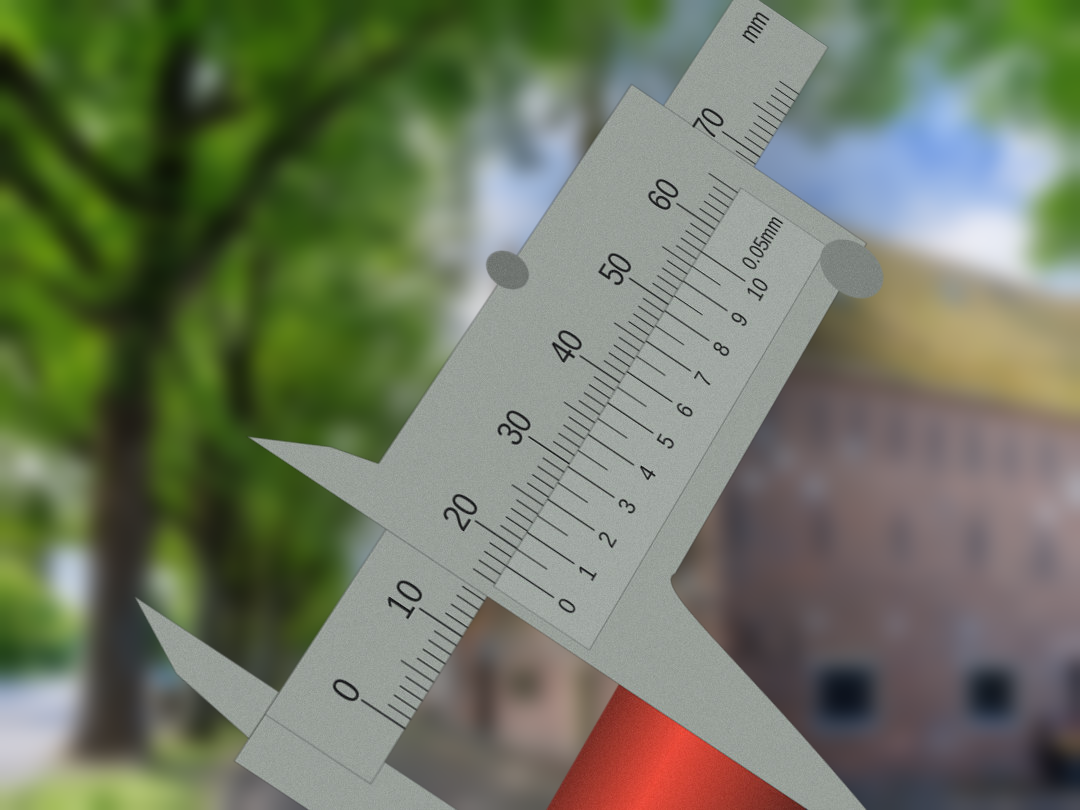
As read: 18.0 (mm)
